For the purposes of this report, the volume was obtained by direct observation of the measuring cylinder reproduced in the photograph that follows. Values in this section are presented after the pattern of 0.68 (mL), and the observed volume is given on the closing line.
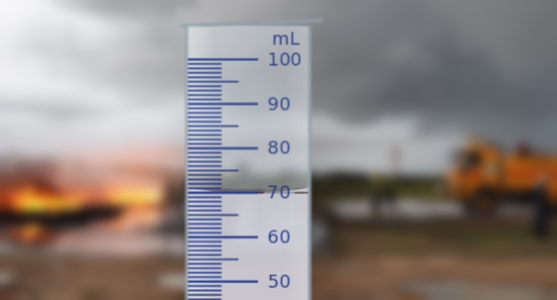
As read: 70 (mL)
